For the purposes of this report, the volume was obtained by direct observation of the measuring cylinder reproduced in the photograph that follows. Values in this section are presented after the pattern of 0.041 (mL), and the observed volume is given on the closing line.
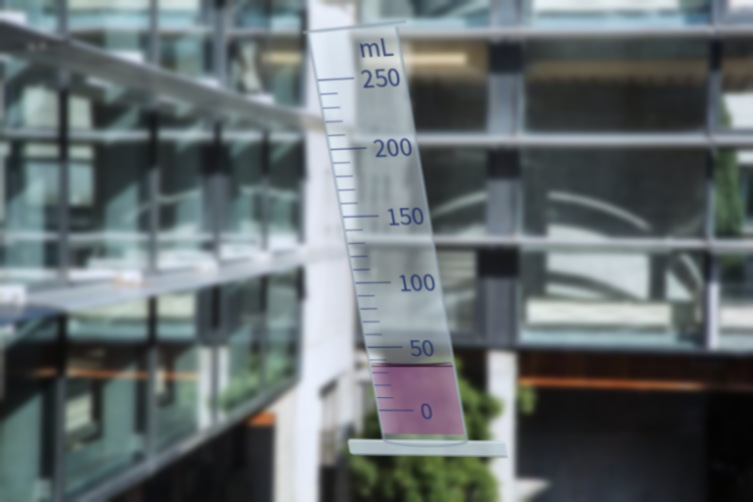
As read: 35 (mL)
